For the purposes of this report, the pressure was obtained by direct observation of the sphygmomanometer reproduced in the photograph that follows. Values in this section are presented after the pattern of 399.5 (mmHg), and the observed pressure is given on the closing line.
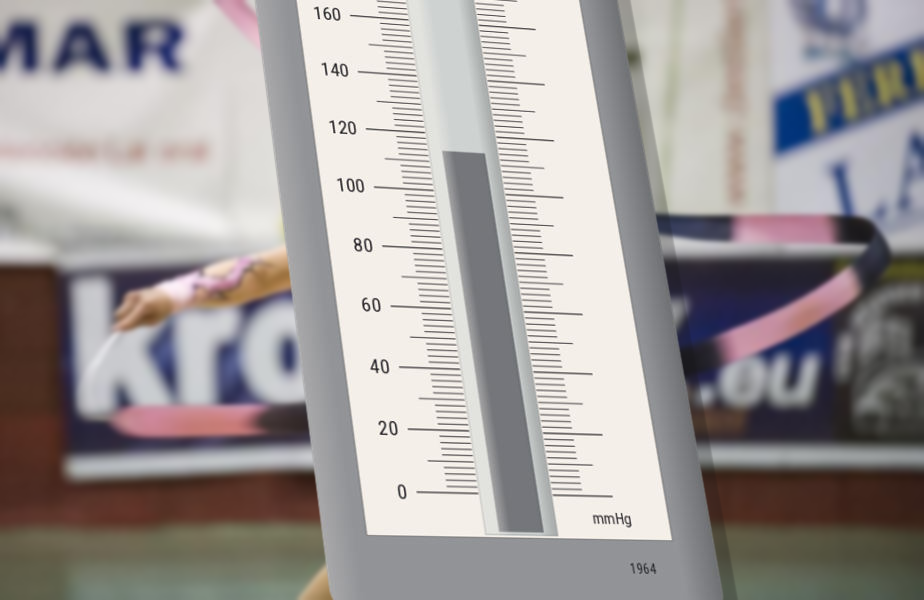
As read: 114 (mmHg)
